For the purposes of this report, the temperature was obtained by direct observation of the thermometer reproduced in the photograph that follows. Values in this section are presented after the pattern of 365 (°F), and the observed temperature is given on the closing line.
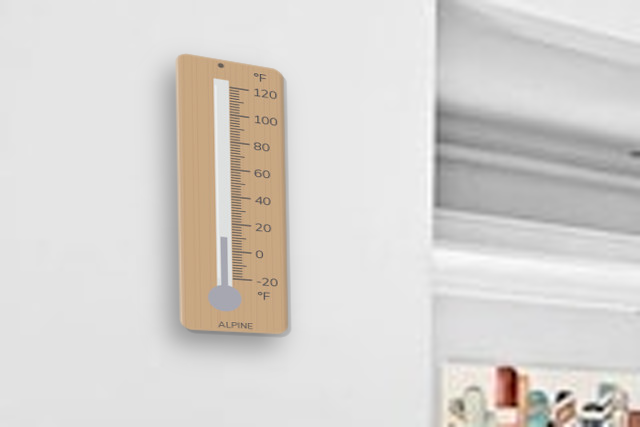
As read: 10 (°F)
